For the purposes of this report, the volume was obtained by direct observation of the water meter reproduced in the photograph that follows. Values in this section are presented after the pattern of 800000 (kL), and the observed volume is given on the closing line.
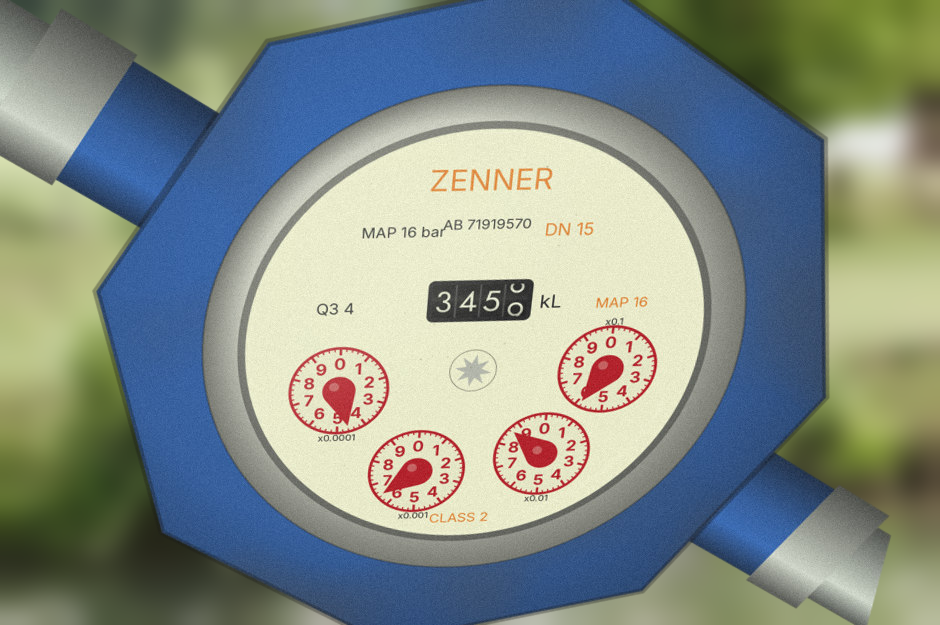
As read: 3458.5864 (kL)
